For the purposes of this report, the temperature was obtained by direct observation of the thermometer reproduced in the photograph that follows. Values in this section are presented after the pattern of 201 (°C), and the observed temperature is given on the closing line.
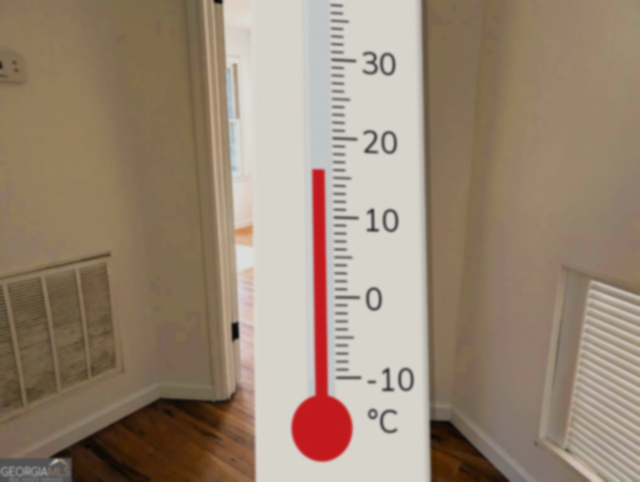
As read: 16 (°C)
